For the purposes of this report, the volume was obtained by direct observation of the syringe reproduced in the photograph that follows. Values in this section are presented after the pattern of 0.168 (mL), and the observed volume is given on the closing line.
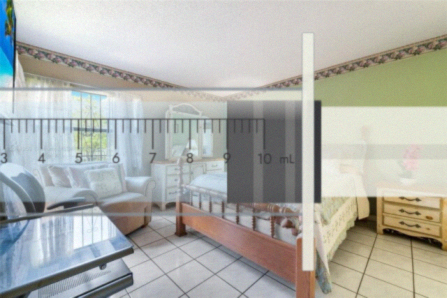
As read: 9 (mL)
